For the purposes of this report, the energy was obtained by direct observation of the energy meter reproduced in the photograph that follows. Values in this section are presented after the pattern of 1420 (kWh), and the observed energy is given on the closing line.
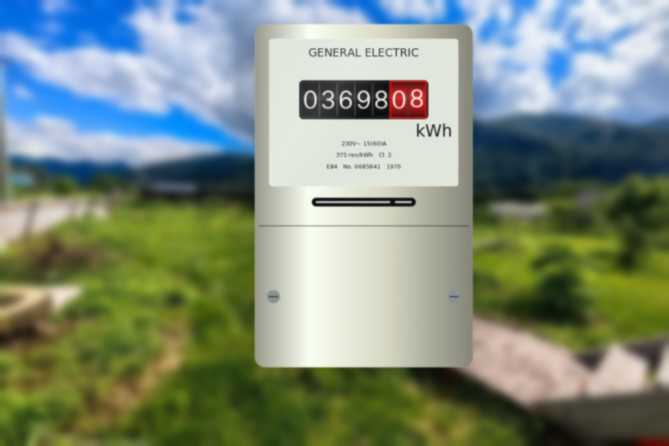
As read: 3698.08 (kWh)
